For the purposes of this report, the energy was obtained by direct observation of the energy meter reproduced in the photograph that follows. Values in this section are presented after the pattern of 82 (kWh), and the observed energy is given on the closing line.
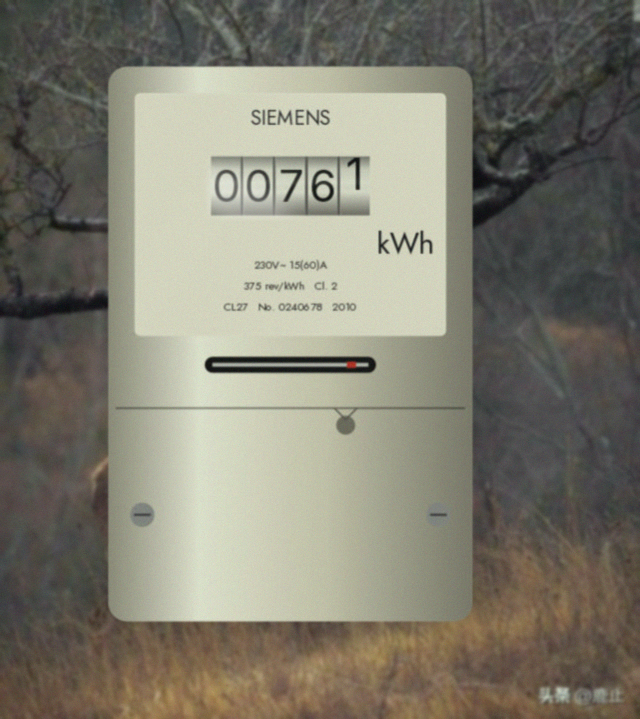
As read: 761 (kWh)
